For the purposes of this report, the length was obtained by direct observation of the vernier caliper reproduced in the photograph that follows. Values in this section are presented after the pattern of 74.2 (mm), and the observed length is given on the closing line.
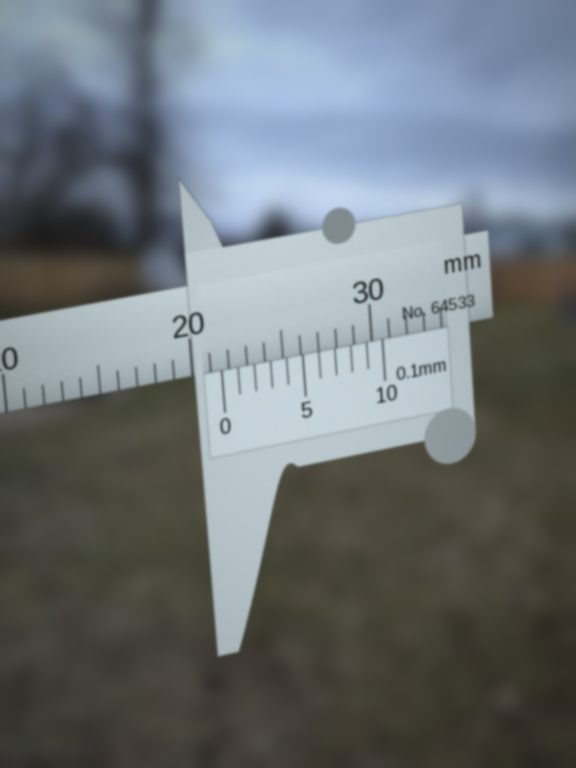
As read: 21.6 (mm)
